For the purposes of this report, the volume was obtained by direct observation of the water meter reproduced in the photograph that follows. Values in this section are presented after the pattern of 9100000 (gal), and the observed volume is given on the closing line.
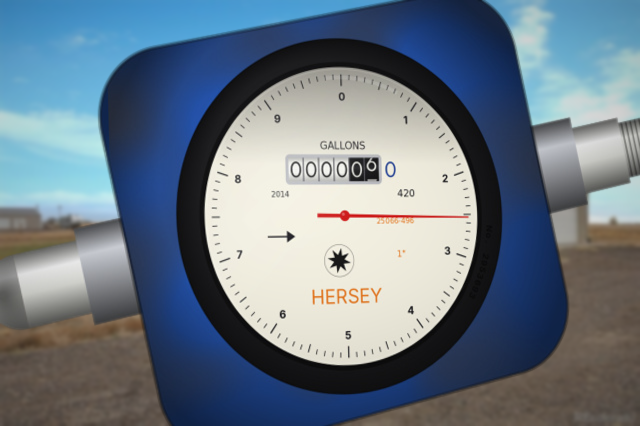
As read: 62.5 (gal)
